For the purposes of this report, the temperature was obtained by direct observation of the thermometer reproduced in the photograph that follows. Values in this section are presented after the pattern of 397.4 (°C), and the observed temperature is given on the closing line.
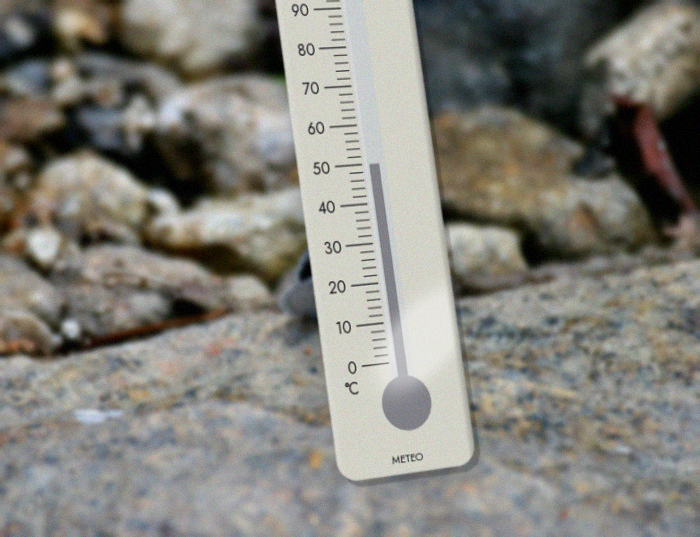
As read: 50 (°C)
